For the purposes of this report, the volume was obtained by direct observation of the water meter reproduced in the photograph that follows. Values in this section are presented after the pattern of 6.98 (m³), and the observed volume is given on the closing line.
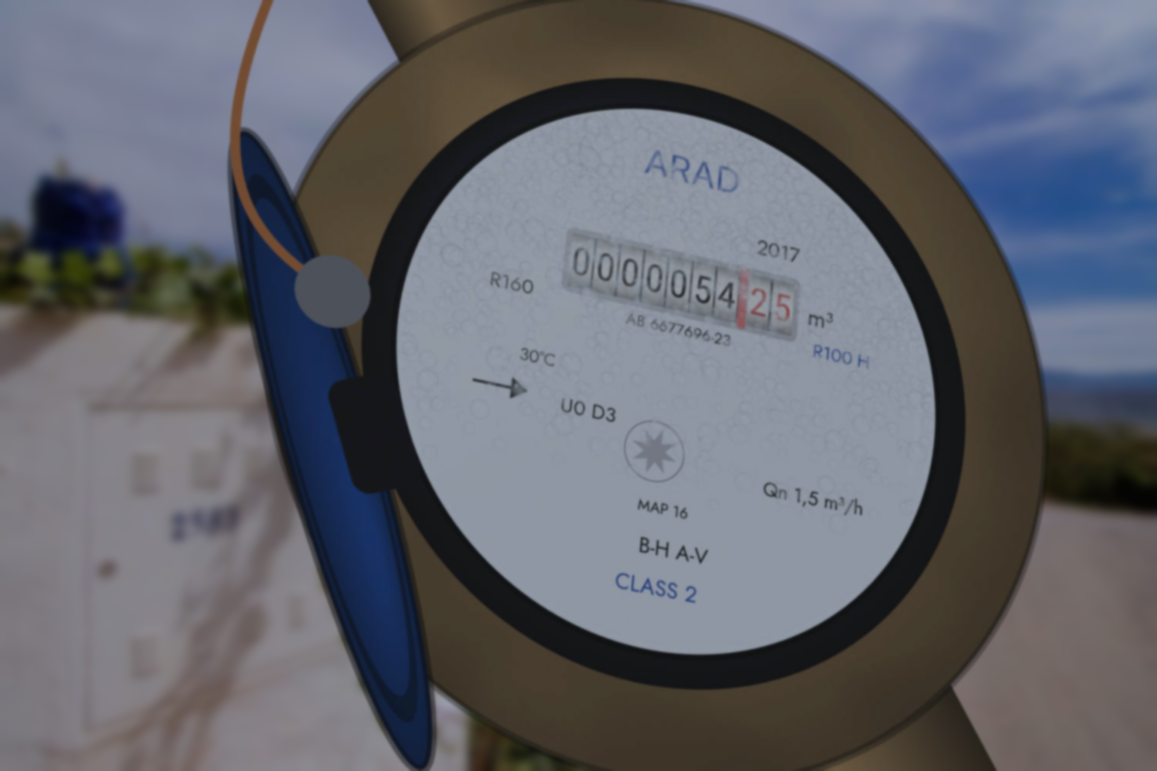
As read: 54.25 (m³)
